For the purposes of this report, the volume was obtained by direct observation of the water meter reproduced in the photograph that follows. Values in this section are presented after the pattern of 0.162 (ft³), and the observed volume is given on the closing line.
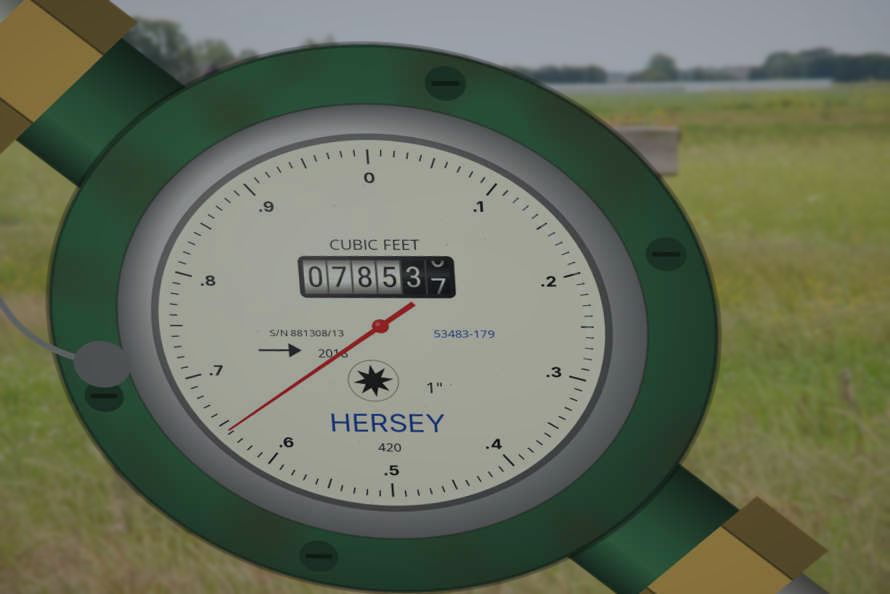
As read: 78536.64 (ft³)
